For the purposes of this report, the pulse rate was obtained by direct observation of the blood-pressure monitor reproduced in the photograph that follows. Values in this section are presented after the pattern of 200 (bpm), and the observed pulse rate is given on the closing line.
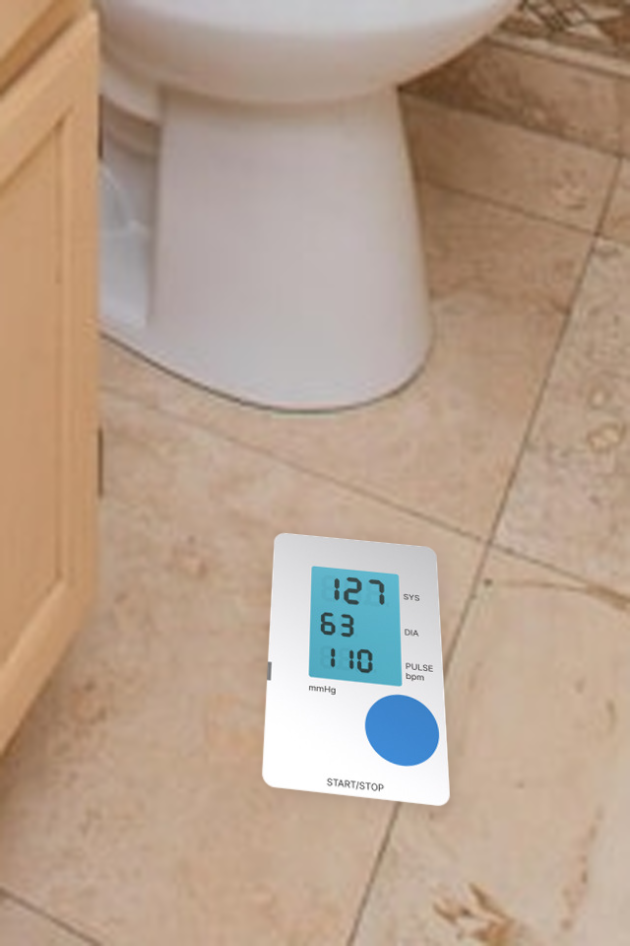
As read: 110 (bpm)
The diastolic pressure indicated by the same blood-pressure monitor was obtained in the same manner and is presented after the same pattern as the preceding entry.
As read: 63 (mmHg)
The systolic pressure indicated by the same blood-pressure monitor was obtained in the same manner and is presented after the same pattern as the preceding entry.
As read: 127 (mmHg)
